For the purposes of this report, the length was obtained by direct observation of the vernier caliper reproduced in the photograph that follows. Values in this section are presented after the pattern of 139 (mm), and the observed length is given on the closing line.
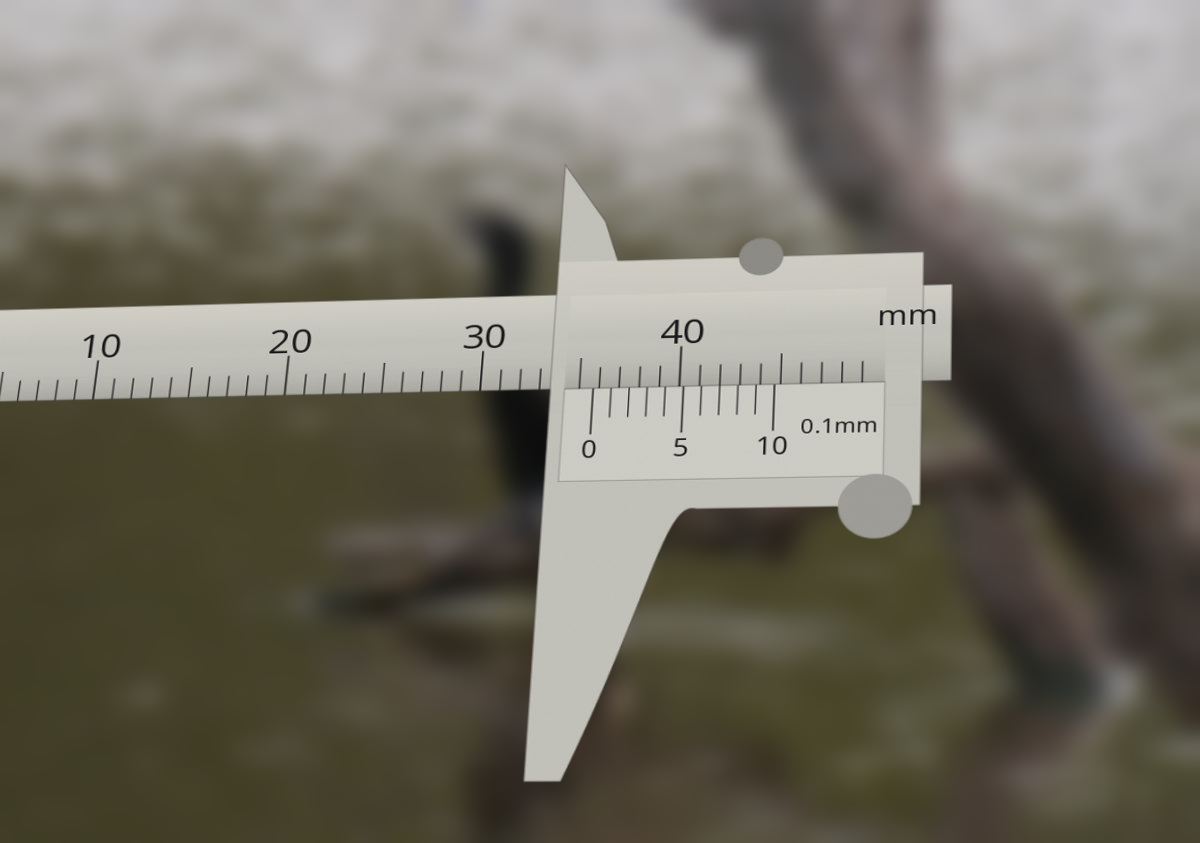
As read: 35.7 (mm)
